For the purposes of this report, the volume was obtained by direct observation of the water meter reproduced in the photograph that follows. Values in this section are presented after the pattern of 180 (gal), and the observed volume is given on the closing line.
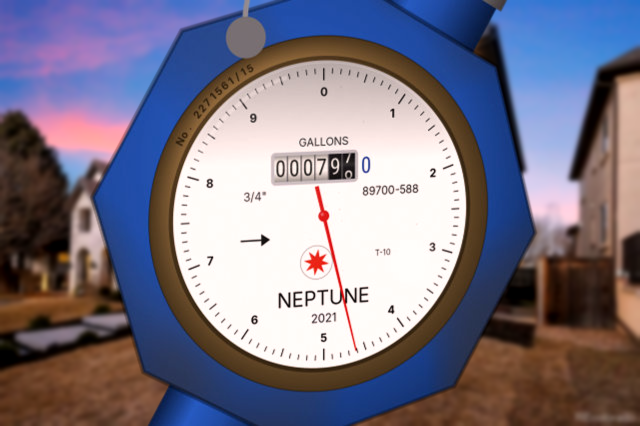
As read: 7974.6 (gal)
